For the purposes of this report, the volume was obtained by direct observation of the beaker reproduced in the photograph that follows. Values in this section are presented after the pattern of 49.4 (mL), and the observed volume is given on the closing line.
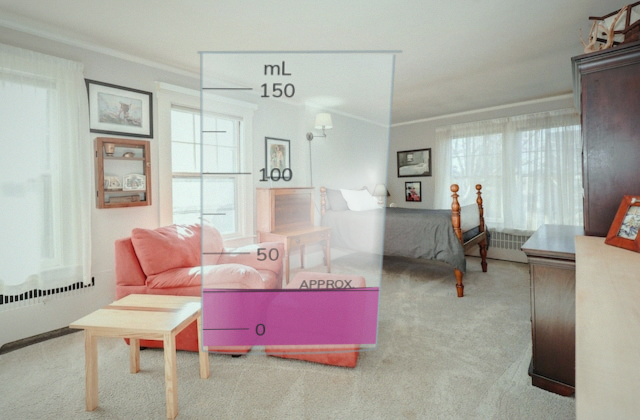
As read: 25 (mL)
